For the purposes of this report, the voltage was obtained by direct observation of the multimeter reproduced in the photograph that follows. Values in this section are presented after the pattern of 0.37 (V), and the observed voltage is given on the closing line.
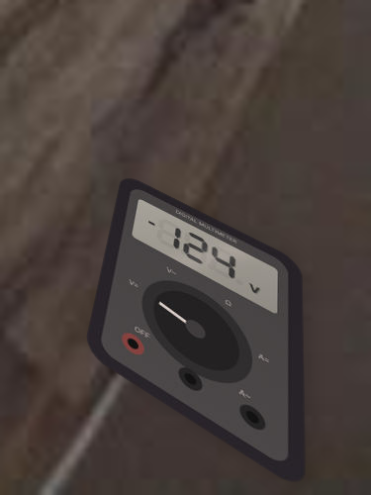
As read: -124 (V)
